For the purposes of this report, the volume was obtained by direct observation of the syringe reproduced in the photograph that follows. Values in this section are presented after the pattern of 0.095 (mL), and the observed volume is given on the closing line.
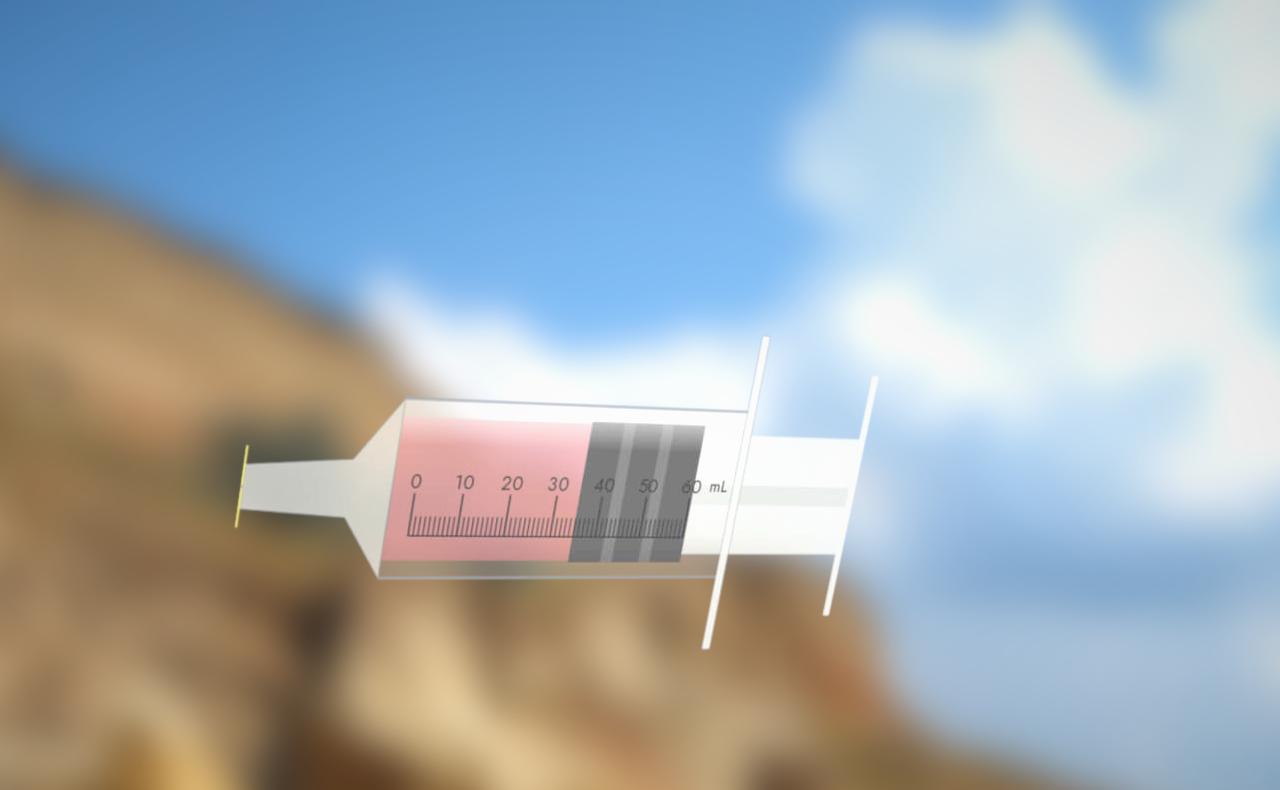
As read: 35 (mL)
